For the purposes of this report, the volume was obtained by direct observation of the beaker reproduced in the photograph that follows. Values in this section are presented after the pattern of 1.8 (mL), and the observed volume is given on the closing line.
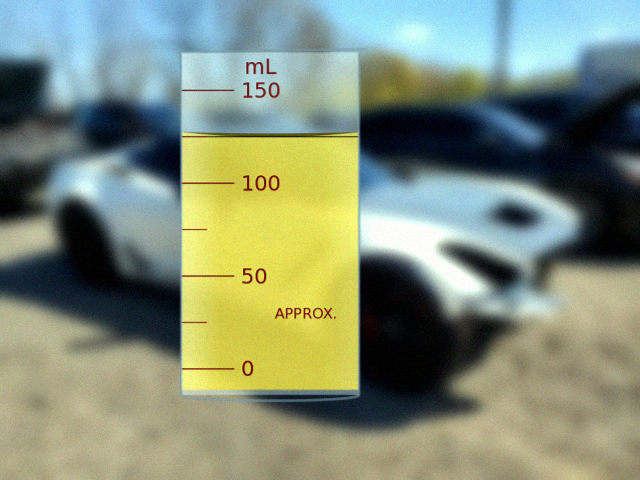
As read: 125 (mL)
